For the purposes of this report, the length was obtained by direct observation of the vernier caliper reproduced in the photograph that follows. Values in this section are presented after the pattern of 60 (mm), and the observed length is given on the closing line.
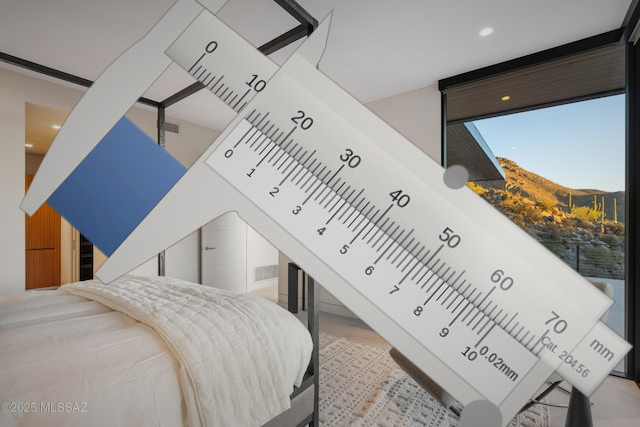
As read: 14.6 (mm)
